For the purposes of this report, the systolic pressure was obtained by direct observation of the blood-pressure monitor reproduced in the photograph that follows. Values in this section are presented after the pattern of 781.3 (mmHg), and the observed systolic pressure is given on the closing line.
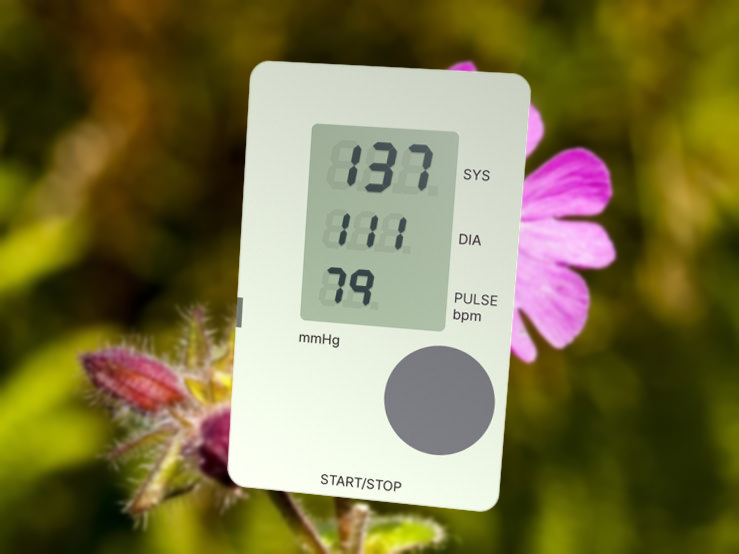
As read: 137 (mmHg)
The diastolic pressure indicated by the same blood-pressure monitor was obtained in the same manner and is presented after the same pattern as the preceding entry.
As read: 111 (mmHg)
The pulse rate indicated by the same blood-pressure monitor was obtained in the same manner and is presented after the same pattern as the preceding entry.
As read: 79 (bpm)
